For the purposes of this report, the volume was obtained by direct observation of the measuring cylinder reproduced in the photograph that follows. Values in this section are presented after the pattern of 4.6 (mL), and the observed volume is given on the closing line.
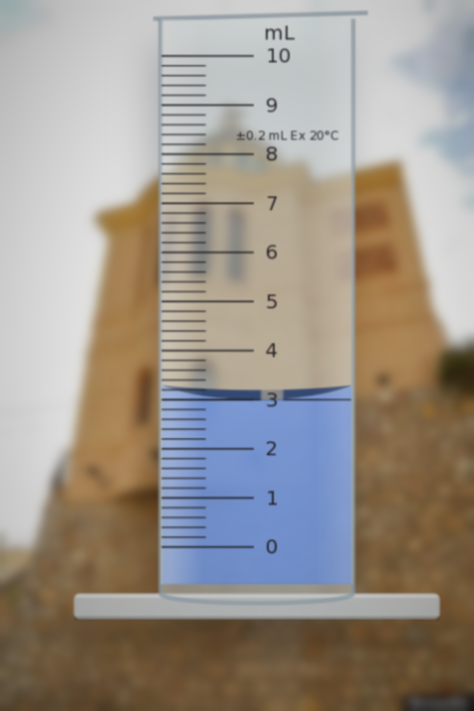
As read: 3 (mL)
